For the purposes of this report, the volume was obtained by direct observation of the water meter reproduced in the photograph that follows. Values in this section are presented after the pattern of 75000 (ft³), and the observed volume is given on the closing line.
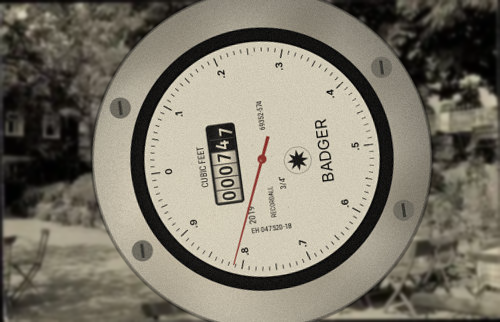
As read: 746.81 (ft³)
